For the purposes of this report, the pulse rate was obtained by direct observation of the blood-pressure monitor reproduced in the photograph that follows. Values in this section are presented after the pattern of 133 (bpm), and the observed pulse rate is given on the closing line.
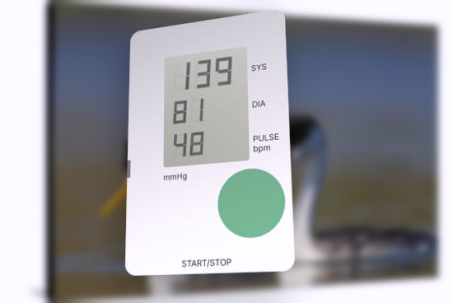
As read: 48 (bpm)
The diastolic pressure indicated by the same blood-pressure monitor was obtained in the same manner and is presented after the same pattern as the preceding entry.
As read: 81 (mmHg)
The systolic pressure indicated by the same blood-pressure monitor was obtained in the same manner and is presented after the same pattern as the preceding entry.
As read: 139 (mmHg)
